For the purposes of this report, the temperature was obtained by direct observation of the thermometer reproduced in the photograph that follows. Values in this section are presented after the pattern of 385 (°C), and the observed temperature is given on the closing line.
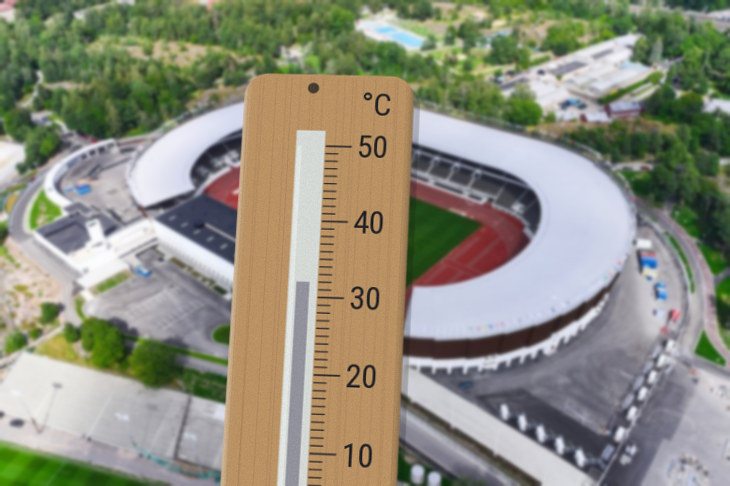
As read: 32 (°C)
